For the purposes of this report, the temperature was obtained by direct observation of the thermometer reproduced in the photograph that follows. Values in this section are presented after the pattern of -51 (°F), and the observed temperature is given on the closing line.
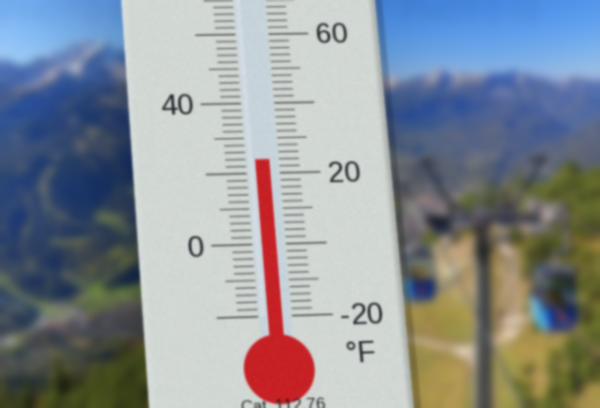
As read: 24 (°F)
